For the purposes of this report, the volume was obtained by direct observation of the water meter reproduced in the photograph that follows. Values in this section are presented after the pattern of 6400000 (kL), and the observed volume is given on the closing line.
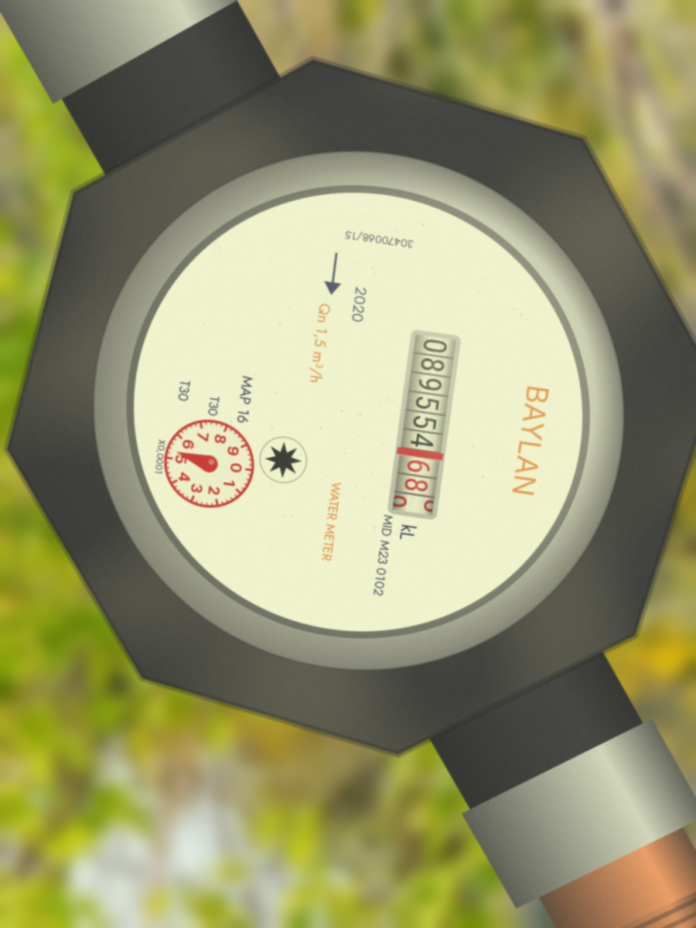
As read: 89554.6885 (kL)
